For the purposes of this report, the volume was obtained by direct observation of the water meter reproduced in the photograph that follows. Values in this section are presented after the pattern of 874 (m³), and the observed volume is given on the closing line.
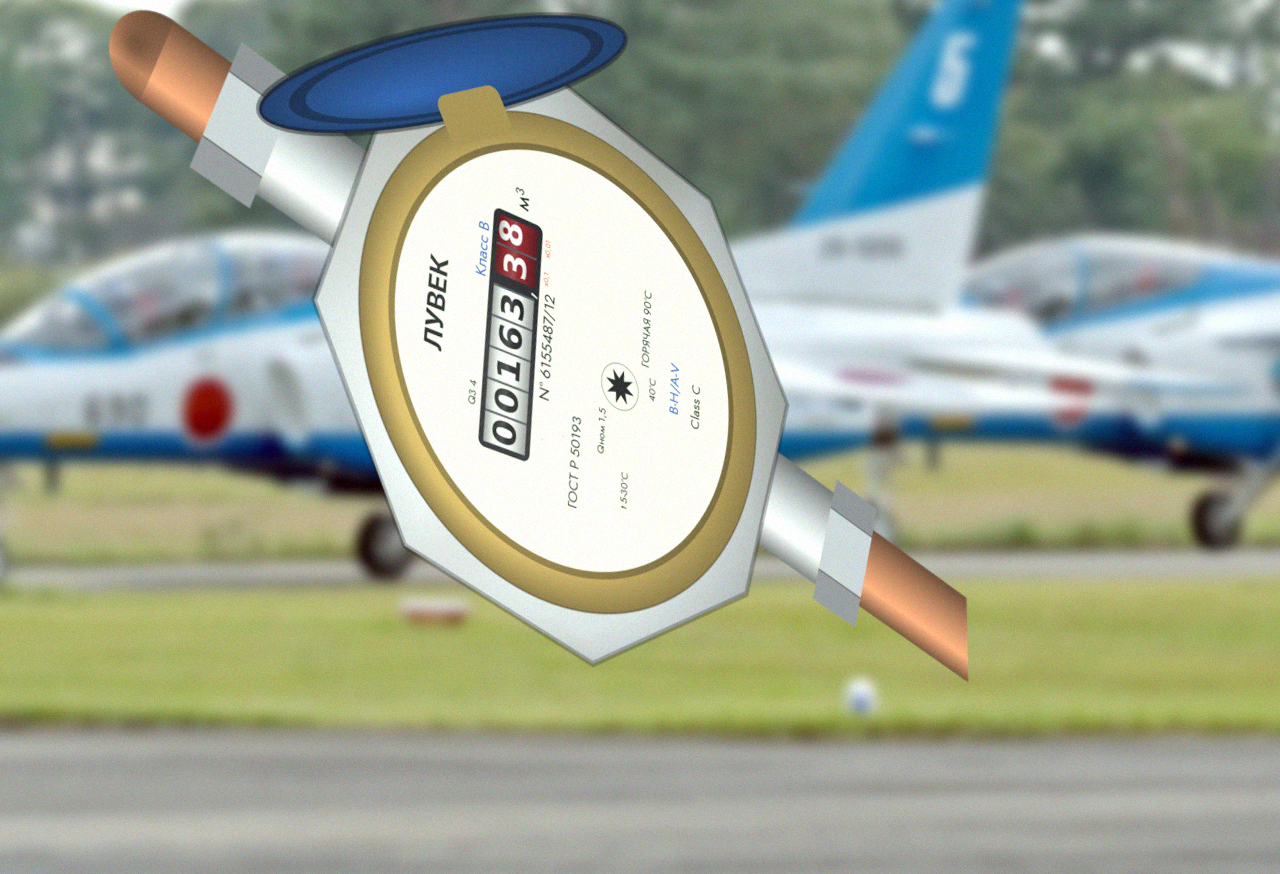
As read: 163.38 (m³)
